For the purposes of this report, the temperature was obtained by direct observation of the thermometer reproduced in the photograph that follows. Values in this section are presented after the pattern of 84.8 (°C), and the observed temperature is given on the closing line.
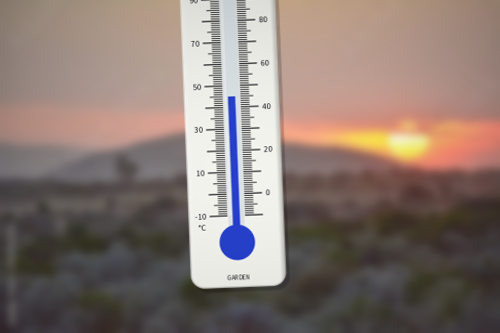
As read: 45 (°C)
